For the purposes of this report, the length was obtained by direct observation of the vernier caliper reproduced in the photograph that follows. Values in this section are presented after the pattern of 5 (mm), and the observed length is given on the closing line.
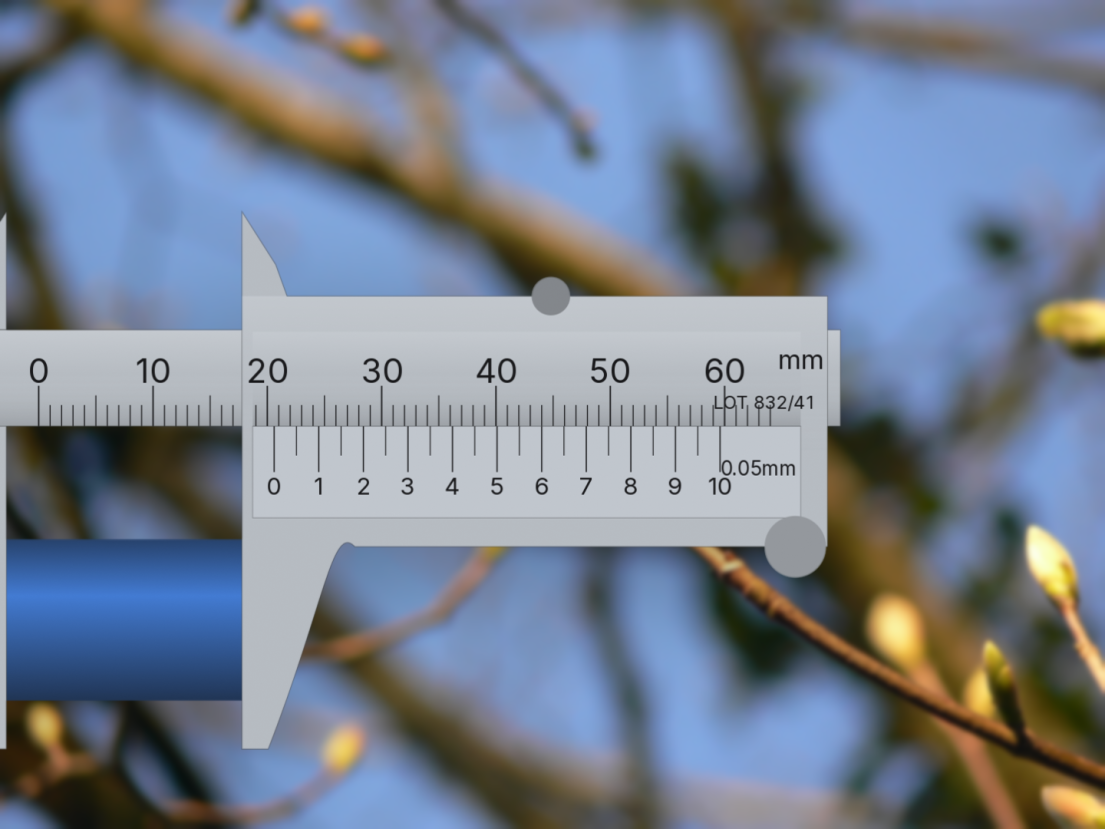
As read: 20.6 (mm)
